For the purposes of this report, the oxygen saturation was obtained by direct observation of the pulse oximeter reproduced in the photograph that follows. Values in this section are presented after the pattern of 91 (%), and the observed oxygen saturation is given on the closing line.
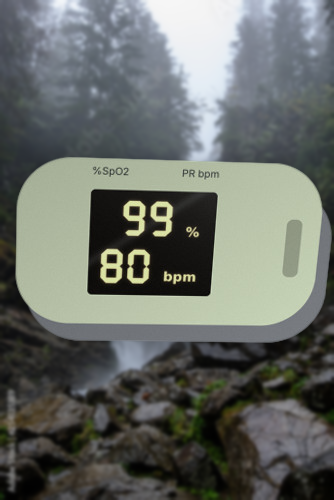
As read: 99 (%)
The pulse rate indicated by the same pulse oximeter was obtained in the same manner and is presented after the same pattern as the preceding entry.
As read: 80 (bpm)
